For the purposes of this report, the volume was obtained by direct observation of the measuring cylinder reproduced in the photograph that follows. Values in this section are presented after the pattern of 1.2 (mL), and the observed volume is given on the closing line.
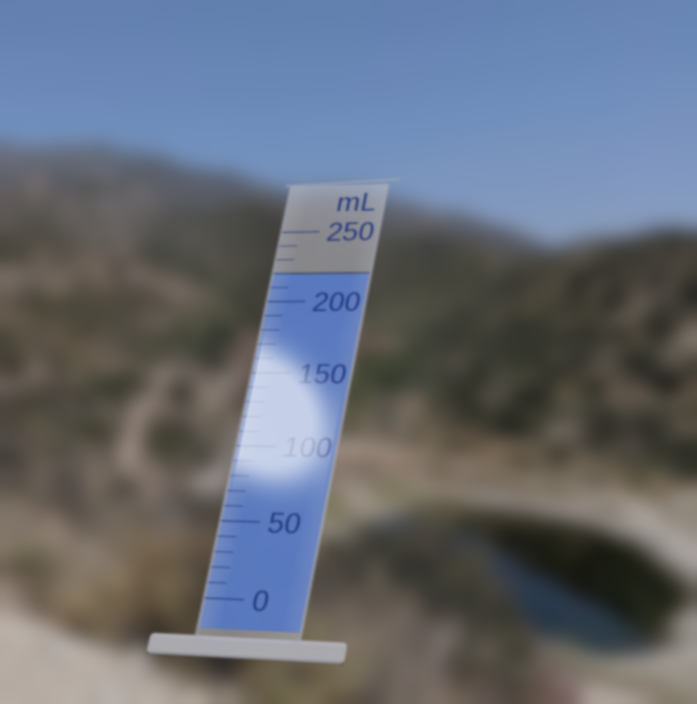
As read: 220 (mL)
